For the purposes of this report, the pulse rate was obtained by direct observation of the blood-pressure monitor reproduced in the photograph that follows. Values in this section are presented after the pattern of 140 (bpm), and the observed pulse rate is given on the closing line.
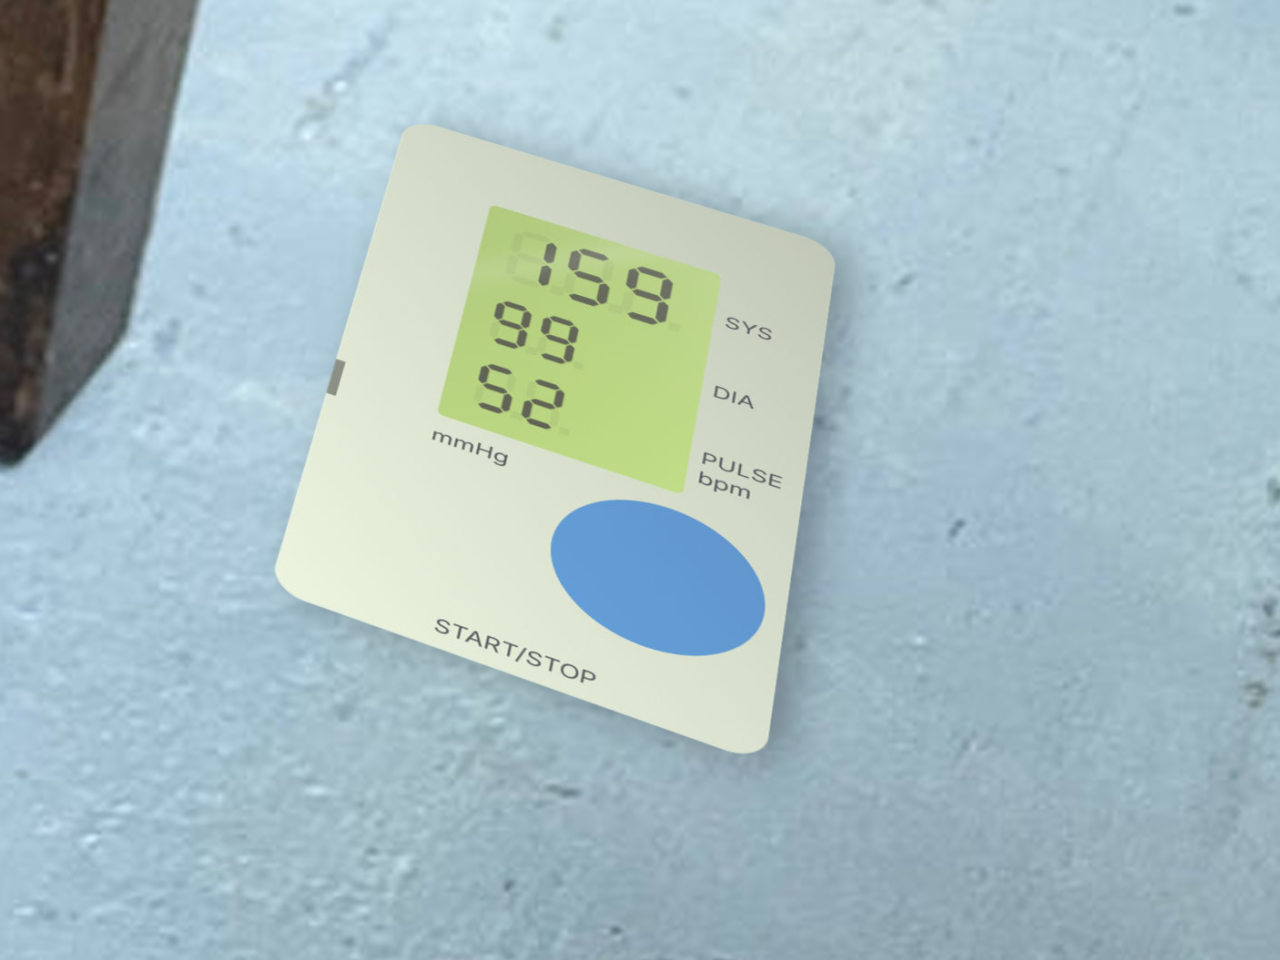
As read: 52 (bpm)
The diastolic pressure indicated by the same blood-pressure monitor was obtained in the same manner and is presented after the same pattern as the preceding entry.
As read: 99 (mmHg)
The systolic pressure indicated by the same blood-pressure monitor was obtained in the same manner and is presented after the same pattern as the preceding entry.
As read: 159 (mmHg)
